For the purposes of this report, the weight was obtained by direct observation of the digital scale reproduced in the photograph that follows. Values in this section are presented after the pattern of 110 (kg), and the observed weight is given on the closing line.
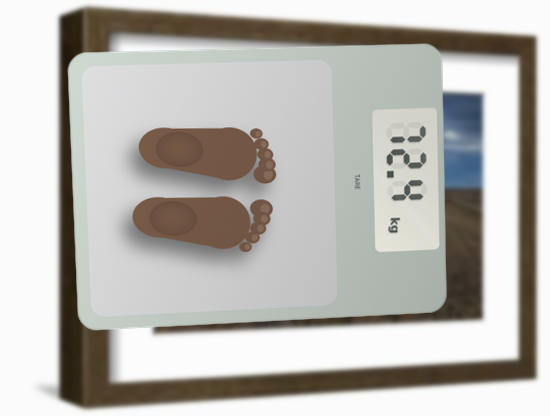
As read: 72.4 (kg)
